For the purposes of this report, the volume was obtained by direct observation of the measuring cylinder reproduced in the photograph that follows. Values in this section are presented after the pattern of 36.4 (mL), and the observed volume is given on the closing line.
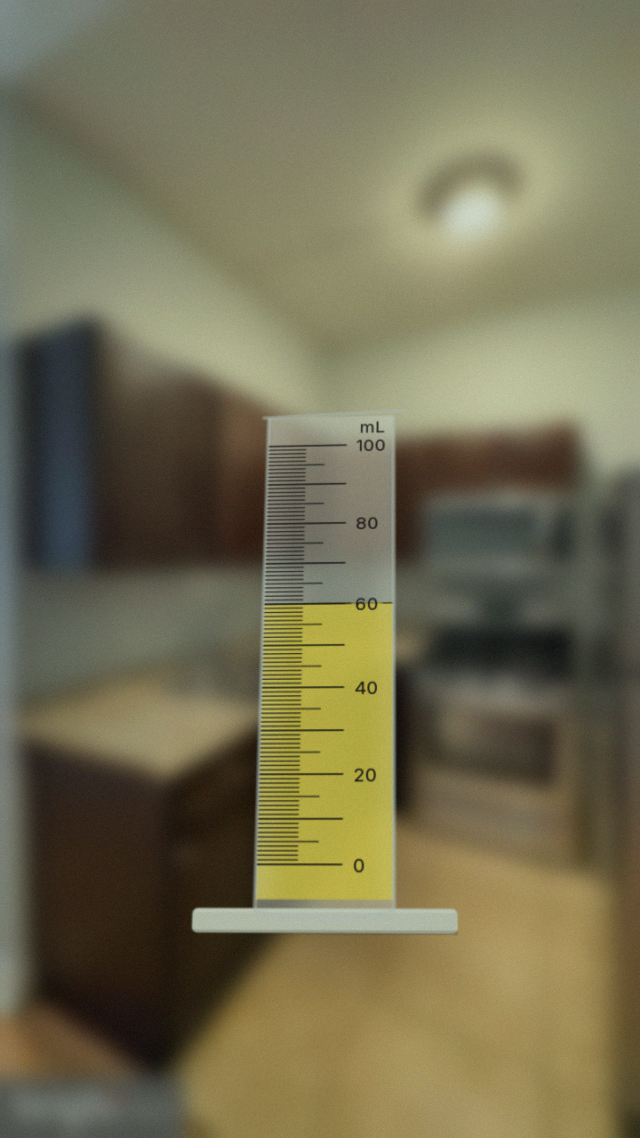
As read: 60 (mL)
